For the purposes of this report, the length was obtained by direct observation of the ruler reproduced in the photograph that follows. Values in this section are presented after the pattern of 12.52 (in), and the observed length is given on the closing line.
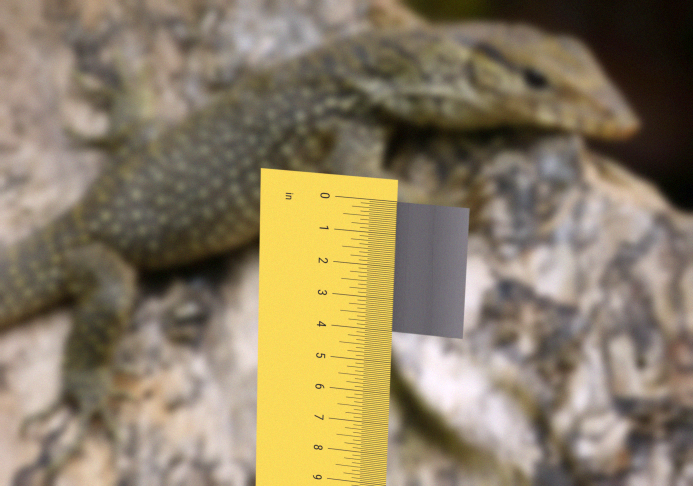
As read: 4 (in)
